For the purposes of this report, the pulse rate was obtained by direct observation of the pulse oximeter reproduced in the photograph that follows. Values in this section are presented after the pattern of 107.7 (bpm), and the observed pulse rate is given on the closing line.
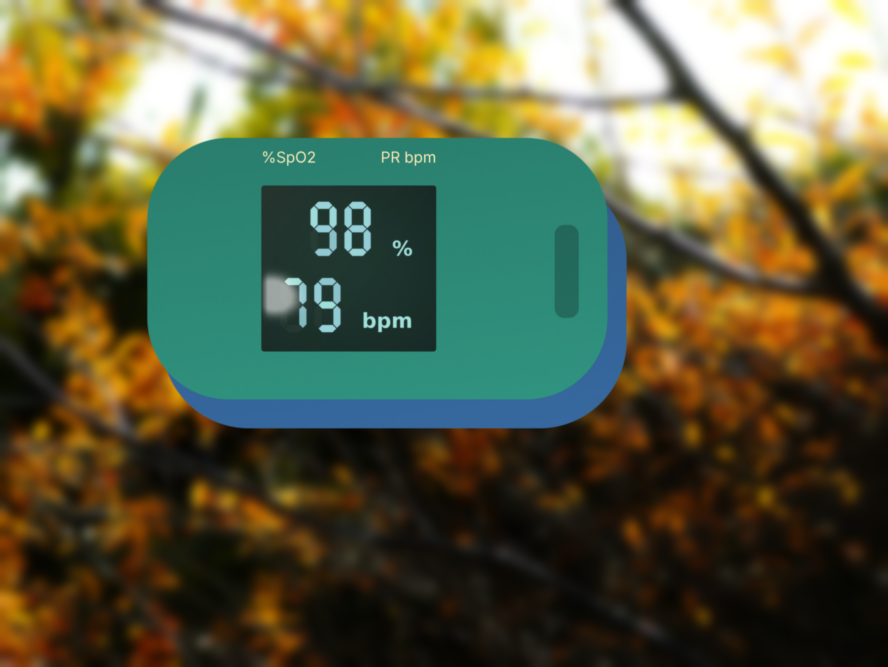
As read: 79 (bpm)
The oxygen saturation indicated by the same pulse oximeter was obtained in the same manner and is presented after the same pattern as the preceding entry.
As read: 98 (%)
